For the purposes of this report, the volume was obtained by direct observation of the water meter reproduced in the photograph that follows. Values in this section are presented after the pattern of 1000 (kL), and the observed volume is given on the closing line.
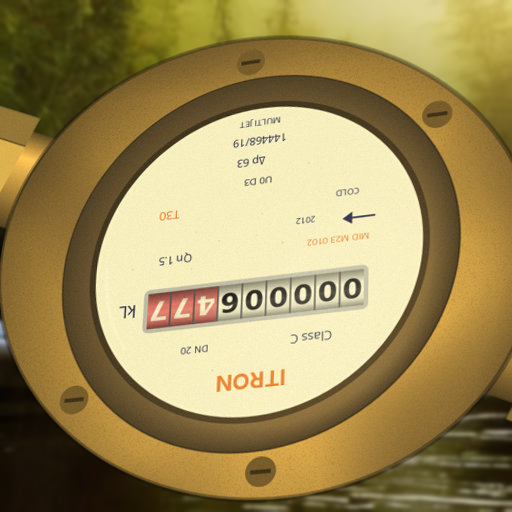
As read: 6.477 (kL)
